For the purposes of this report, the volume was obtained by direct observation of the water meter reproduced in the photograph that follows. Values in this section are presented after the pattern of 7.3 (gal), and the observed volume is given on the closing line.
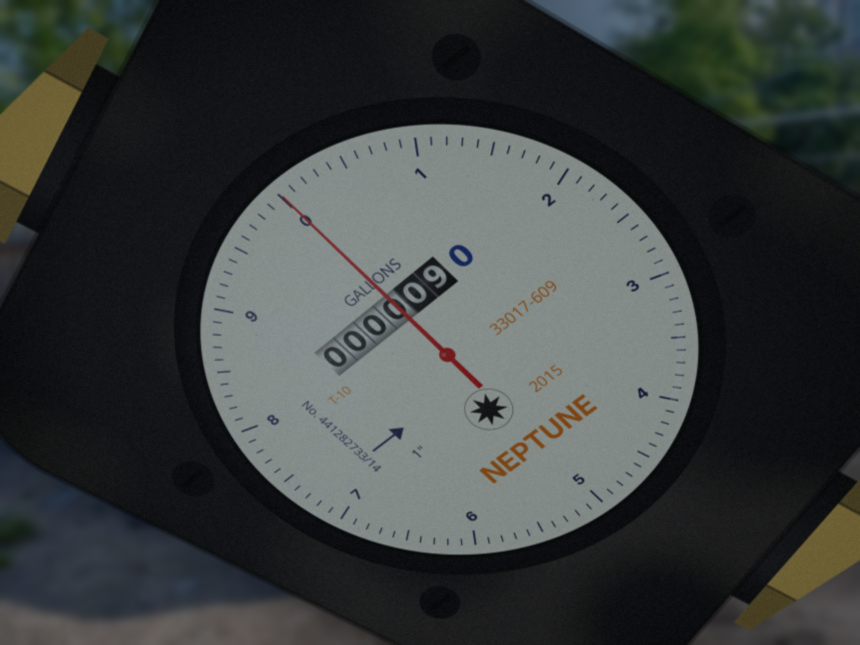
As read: 90.0 (gal)
